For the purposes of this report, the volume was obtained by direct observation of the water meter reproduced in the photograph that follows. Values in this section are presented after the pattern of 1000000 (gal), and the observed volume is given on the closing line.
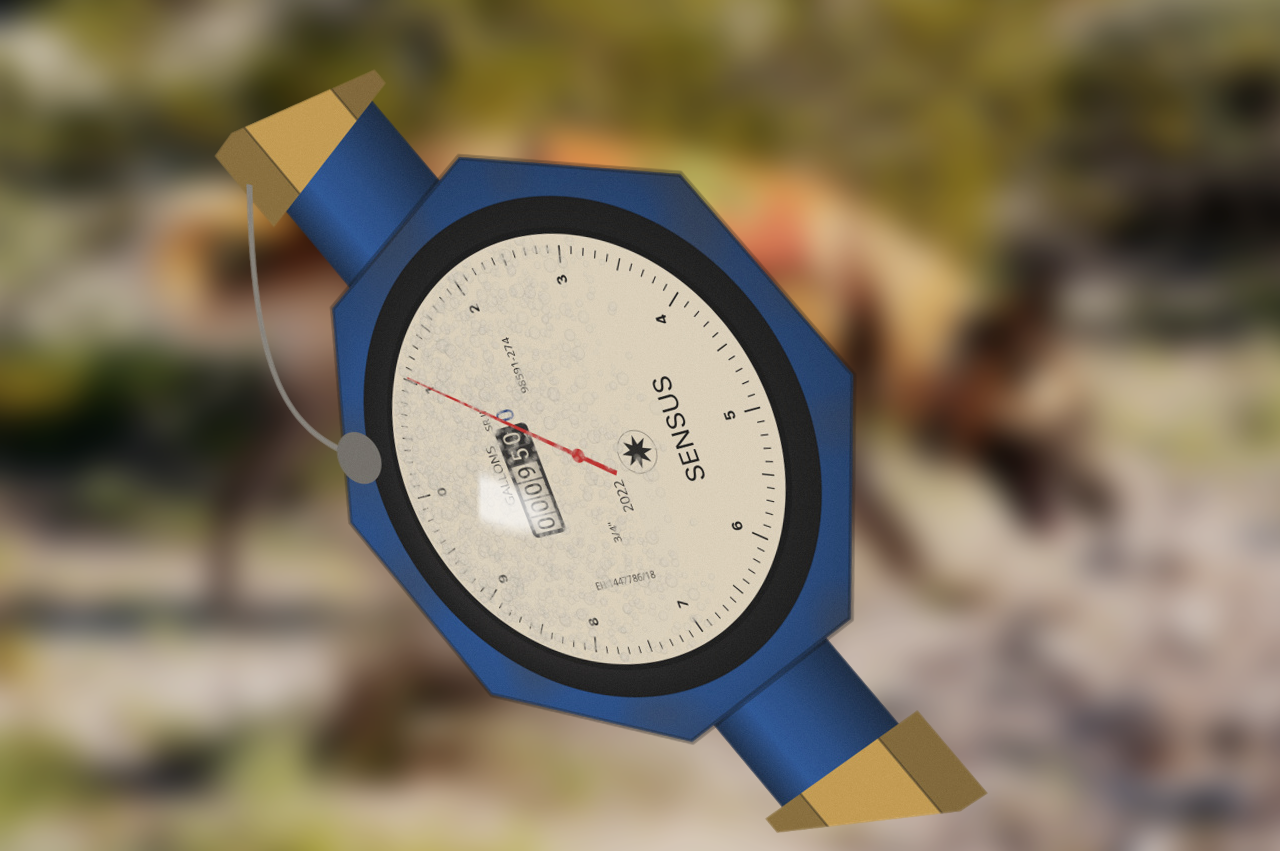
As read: 9501.0 (gal)
